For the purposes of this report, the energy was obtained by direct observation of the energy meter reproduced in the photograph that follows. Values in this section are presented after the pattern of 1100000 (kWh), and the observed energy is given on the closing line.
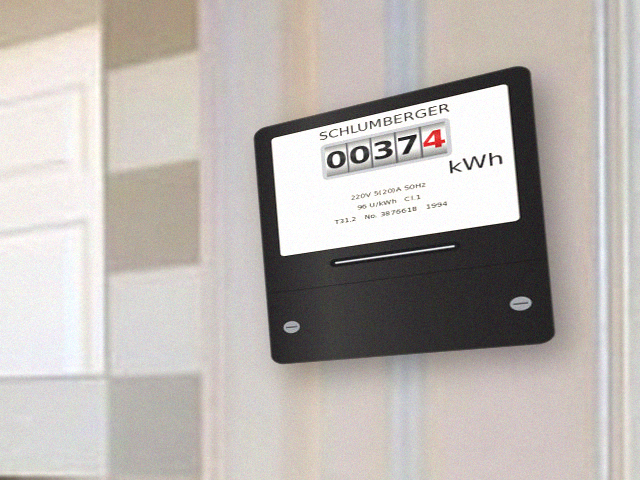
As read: 37.4 (kWh)
